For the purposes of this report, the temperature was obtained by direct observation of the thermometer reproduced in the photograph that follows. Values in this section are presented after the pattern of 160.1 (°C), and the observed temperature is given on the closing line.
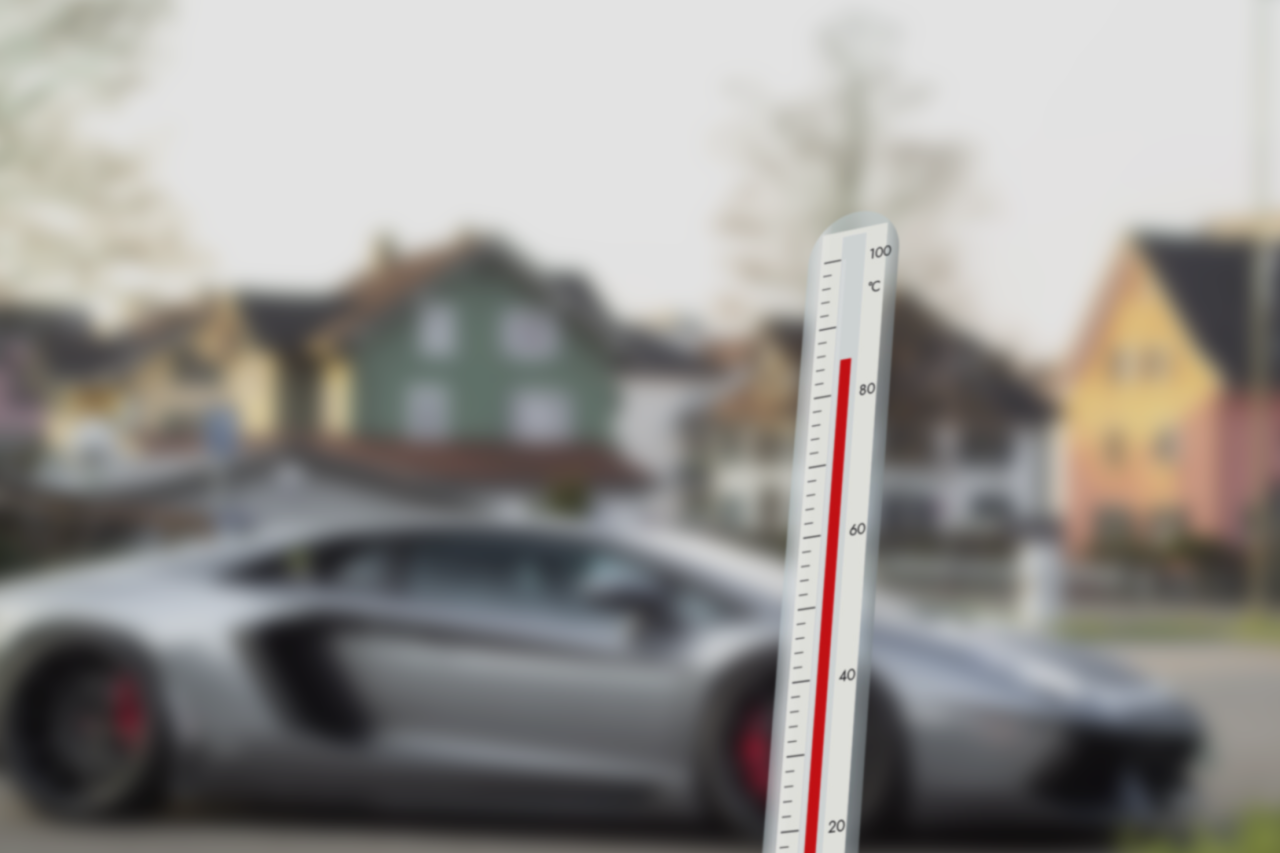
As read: 85 (°C)
